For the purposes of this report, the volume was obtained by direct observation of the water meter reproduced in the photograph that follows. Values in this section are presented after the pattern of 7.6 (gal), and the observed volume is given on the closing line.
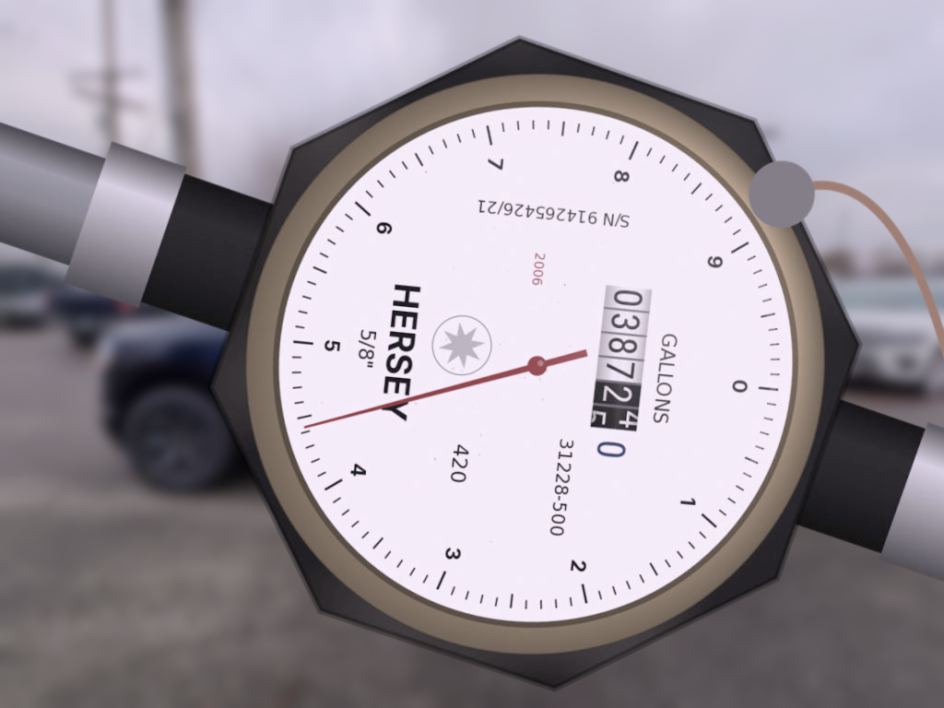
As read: 387244.4 (gal)
